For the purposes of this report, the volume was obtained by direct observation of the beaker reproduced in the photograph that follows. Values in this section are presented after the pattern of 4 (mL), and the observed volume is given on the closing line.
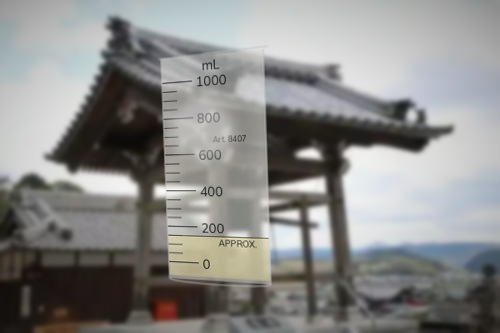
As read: 150 (mL)
